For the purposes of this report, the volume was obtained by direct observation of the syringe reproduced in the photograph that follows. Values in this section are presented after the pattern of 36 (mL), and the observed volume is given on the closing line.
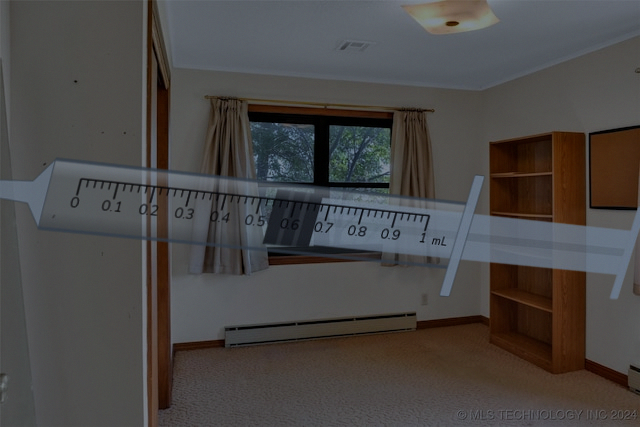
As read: 0.54 (mL)
